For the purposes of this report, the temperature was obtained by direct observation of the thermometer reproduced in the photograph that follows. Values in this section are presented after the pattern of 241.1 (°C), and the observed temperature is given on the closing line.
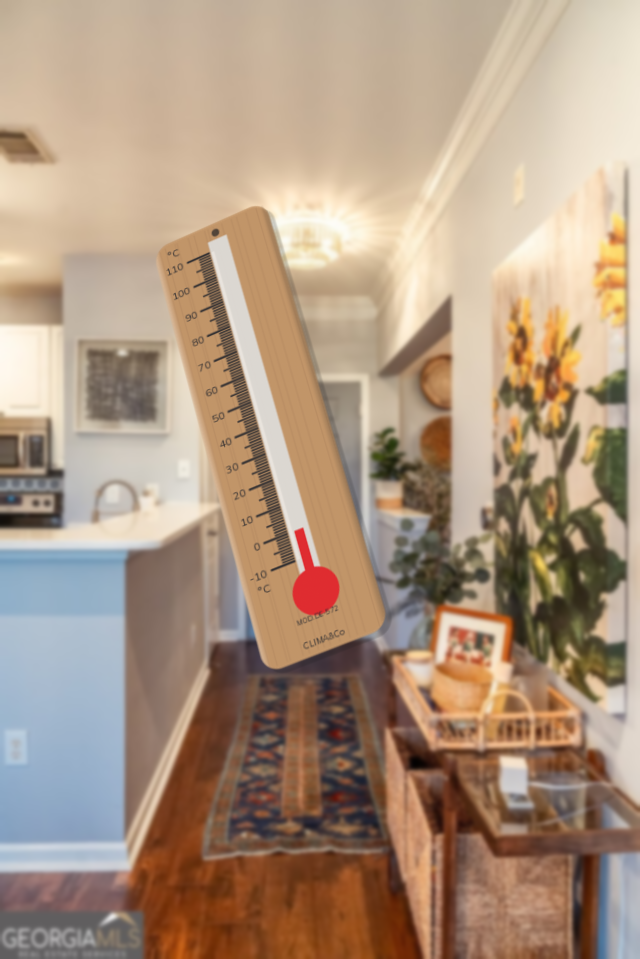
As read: 0 (°C)
